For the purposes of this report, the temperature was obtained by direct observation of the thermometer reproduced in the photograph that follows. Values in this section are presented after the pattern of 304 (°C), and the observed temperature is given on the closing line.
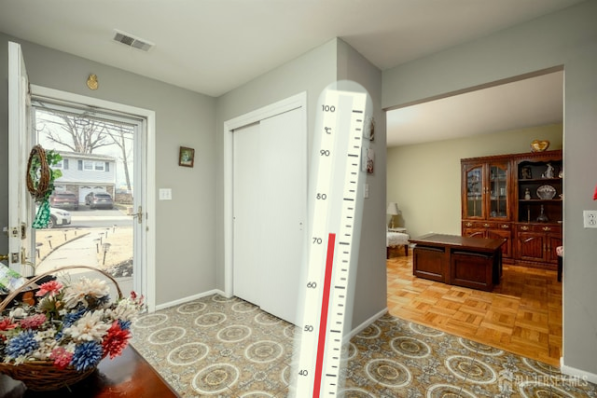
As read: 72 (°C)
